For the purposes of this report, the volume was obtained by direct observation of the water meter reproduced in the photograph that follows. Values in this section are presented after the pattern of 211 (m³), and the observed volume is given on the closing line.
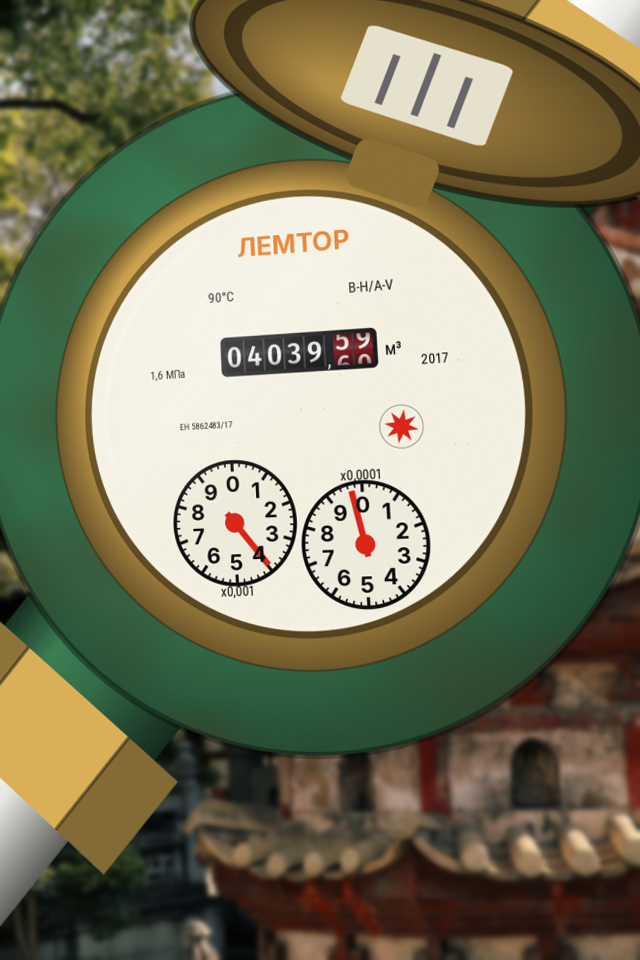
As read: 4039.5939 (m³)
